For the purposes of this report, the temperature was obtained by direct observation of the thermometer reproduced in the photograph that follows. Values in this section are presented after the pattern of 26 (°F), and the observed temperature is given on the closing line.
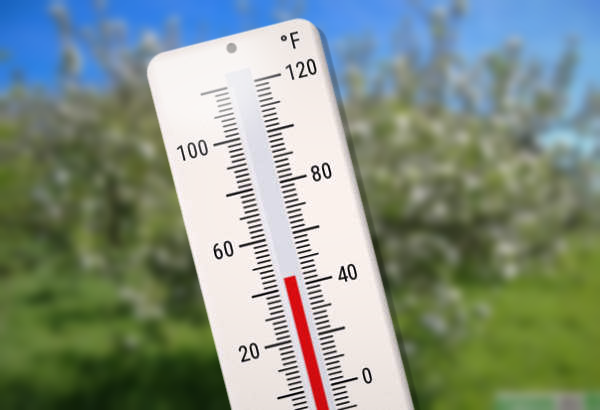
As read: 44 (°F)
